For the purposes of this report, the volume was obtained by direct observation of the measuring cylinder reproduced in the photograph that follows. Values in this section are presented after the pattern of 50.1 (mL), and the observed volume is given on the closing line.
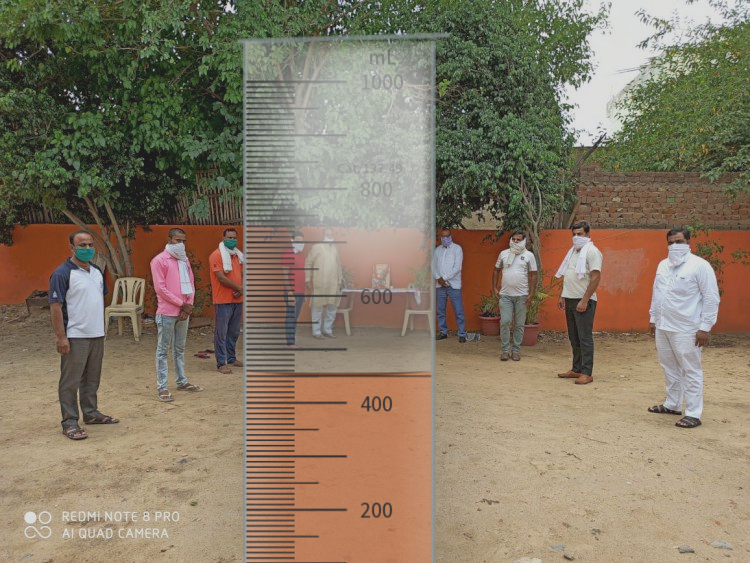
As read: 450 (mL)
